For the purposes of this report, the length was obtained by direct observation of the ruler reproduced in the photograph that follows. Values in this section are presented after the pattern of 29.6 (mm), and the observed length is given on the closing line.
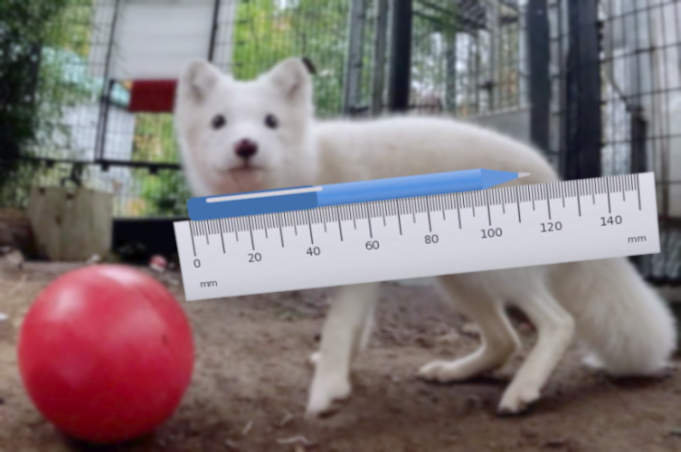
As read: 115 (mm)
